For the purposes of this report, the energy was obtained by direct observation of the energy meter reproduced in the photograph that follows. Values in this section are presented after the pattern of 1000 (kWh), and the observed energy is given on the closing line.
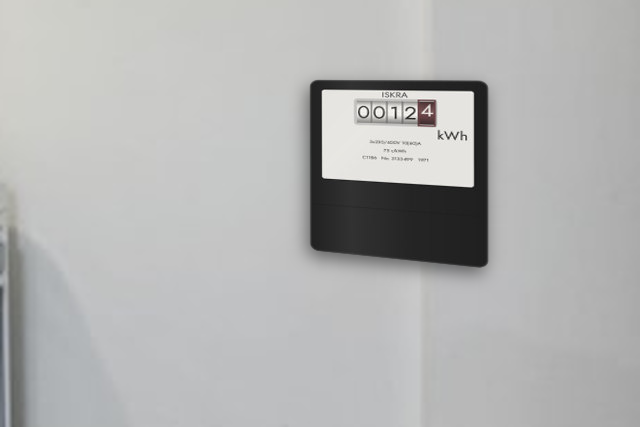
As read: 12.4 (kWh)
